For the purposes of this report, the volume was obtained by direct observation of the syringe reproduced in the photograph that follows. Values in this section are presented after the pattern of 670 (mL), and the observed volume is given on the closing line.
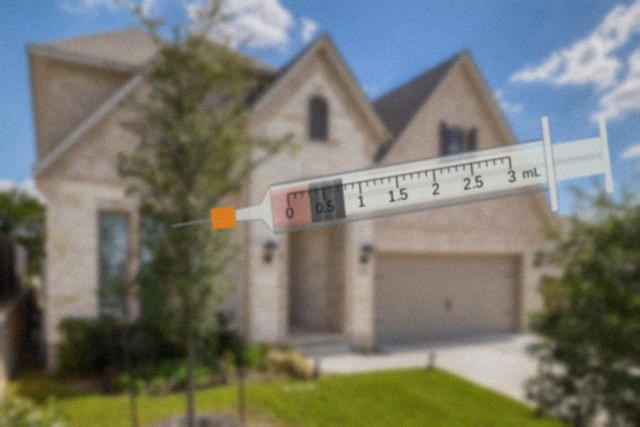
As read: 0.3 (mL)
